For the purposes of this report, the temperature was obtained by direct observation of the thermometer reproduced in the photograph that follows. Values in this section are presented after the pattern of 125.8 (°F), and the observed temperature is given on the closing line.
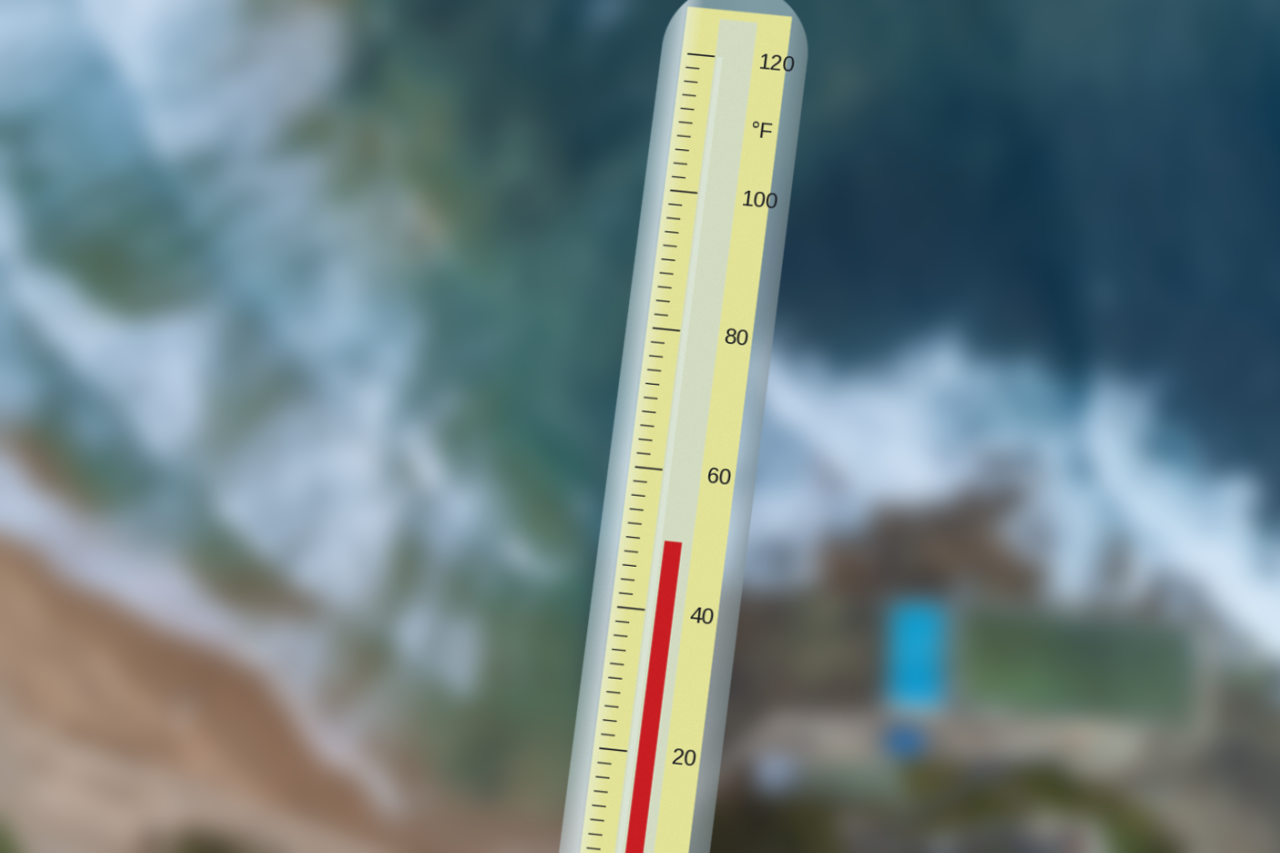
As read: 50 (°F)
